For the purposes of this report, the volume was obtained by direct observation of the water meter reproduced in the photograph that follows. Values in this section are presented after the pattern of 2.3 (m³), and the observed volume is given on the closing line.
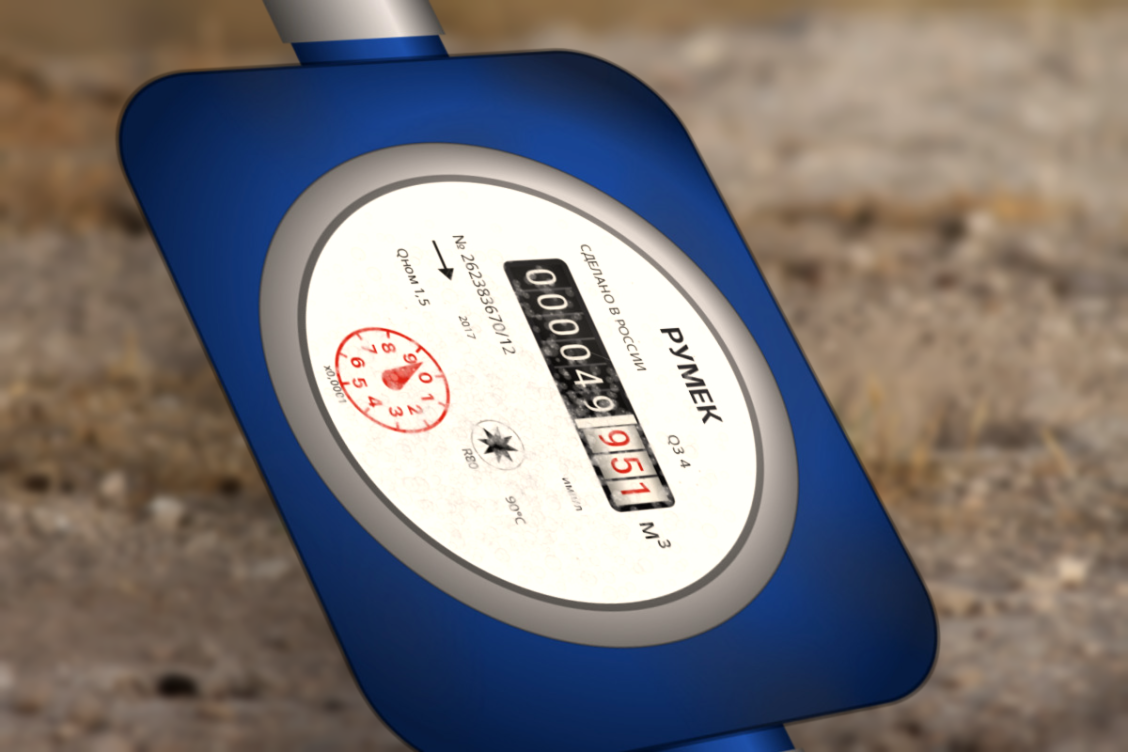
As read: 49.9509 (m³)
